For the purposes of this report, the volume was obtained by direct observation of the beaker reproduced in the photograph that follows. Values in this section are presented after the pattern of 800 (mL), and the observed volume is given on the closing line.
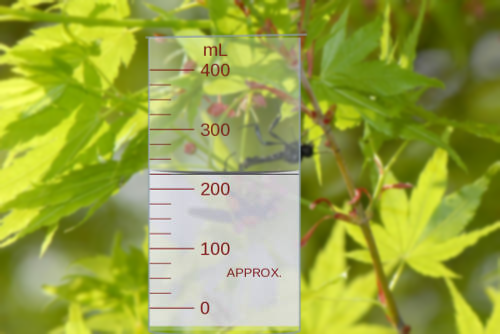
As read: 225 (mL)
